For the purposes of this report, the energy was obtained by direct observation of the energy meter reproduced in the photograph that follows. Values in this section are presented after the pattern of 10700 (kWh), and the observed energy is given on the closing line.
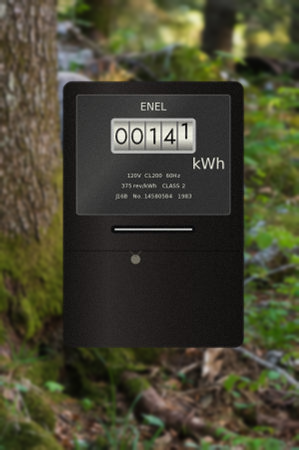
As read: 141 (kWh)
